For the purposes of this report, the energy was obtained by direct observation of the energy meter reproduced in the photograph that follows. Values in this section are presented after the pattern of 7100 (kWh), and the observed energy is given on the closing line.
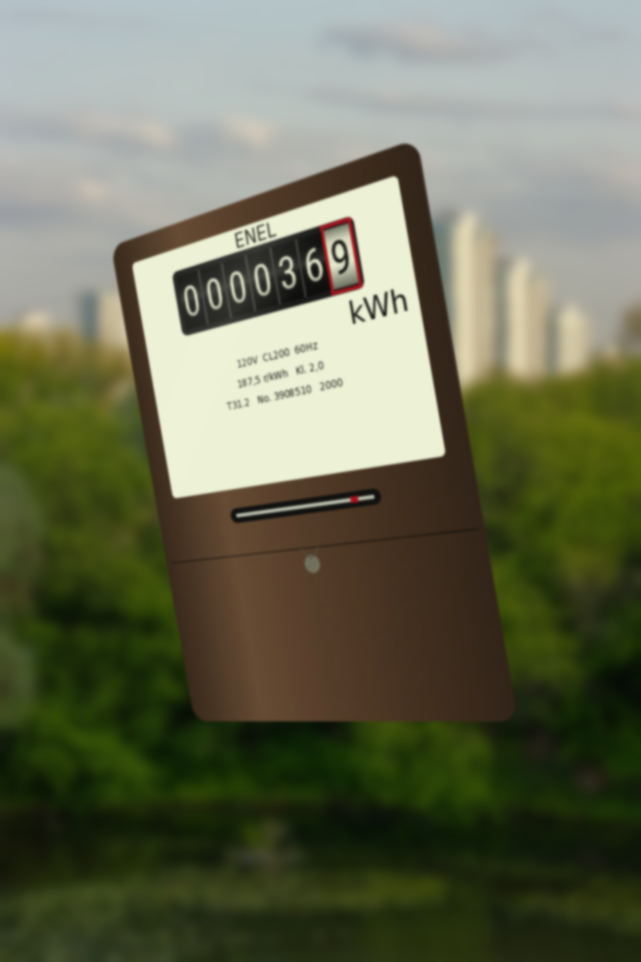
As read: 36.9 (kWh)
